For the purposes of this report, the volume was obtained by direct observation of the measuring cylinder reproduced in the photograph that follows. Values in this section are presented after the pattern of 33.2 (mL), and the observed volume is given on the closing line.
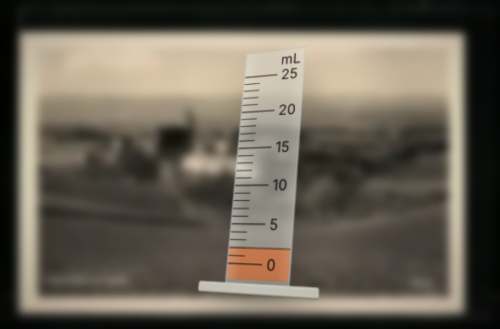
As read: 2 (mL)
